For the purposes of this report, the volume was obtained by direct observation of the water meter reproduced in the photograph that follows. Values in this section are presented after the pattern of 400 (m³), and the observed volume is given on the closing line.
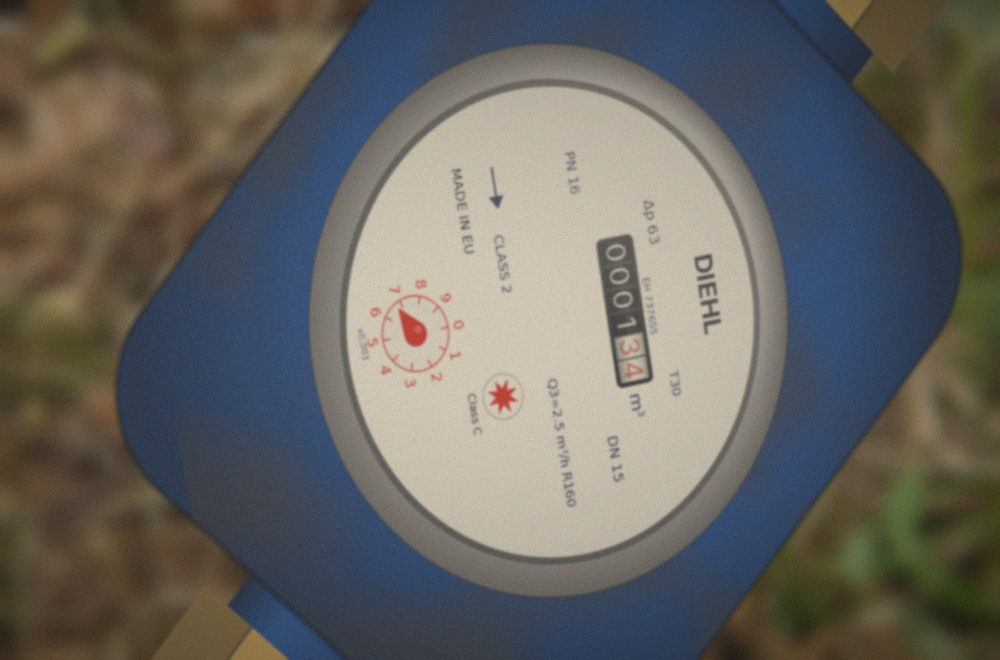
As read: 1.346 (m³)
